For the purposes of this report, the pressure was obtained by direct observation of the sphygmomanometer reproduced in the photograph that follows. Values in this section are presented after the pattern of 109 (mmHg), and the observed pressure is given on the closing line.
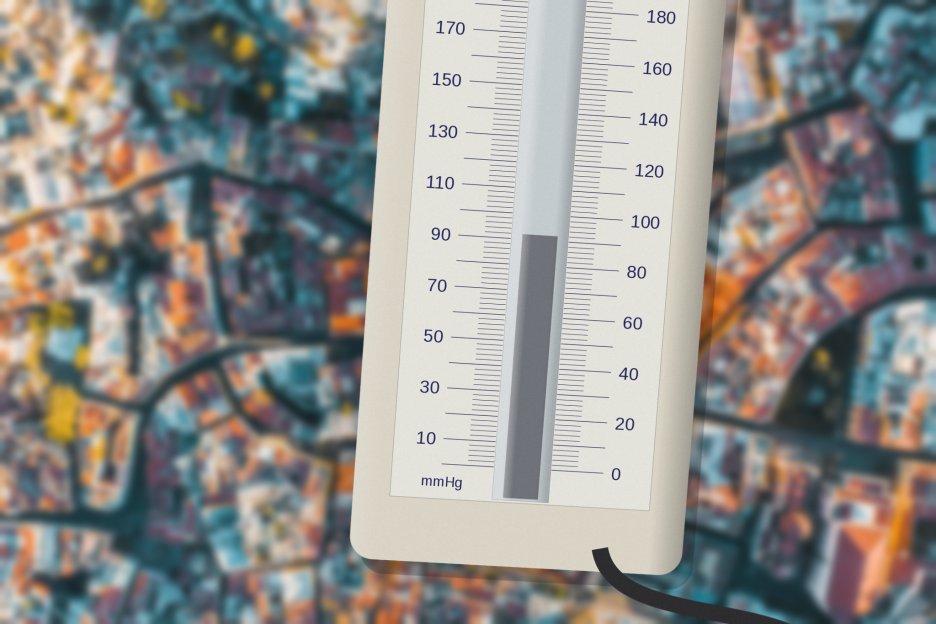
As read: 92 (mmHg)
